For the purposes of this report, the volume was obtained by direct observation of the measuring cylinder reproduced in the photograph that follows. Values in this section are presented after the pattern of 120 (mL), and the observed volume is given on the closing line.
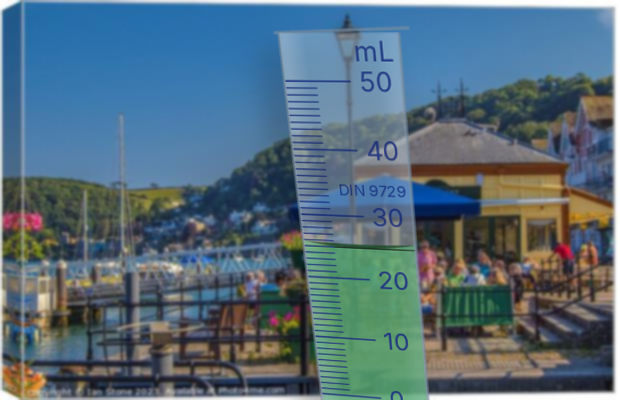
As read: 25 (mL)
